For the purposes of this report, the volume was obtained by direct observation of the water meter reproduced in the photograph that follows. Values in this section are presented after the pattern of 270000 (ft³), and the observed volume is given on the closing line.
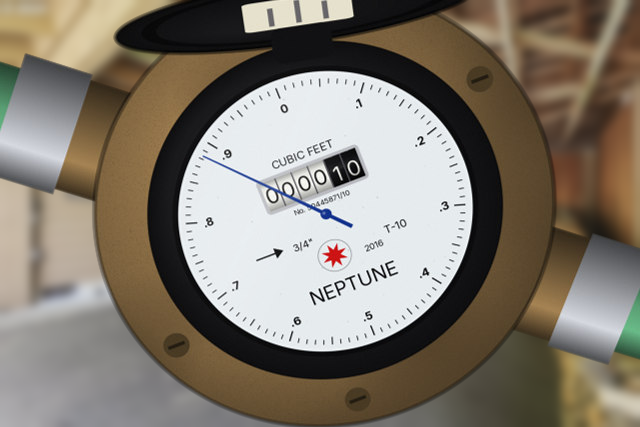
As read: 9.88 (ft³)
